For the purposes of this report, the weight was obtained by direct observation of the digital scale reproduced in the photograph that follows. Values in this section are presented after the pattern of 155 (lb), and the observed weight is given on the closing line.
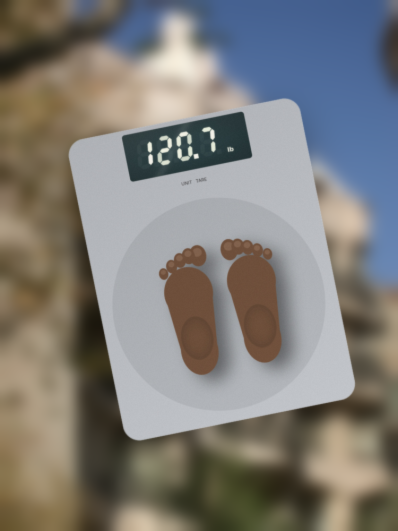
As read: 120.7 (lb)
